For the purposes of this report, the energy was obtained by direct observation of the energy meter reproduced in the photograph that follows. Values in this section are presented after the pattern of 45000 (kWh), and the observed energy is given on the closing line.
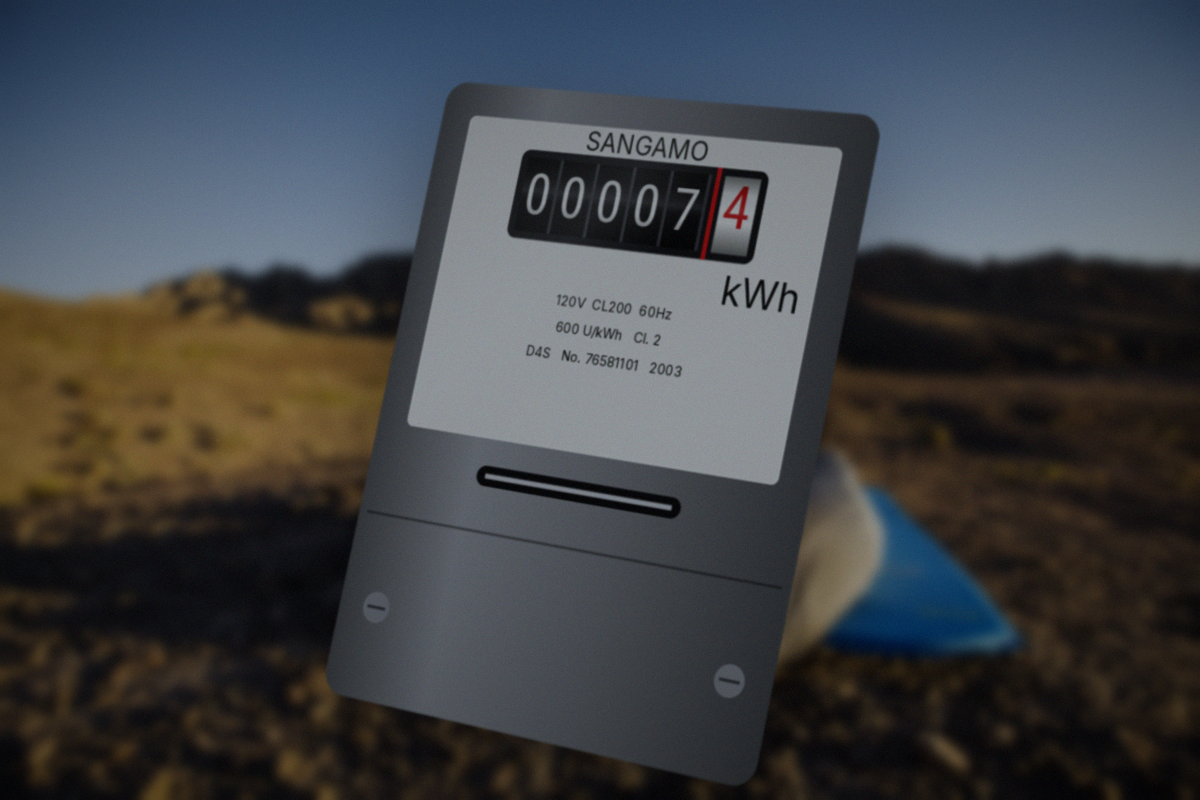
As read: 7.4 (kWh)
